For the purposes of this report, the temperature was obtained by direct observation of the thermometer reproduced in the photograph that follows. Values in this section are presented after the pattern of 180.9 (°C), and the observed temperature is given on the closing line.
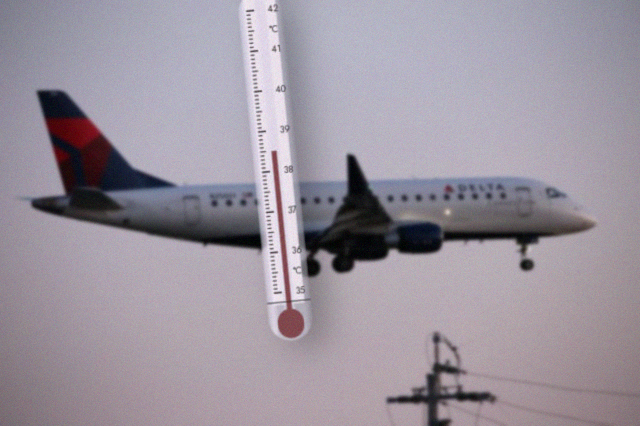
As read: 38.5 (°C)
